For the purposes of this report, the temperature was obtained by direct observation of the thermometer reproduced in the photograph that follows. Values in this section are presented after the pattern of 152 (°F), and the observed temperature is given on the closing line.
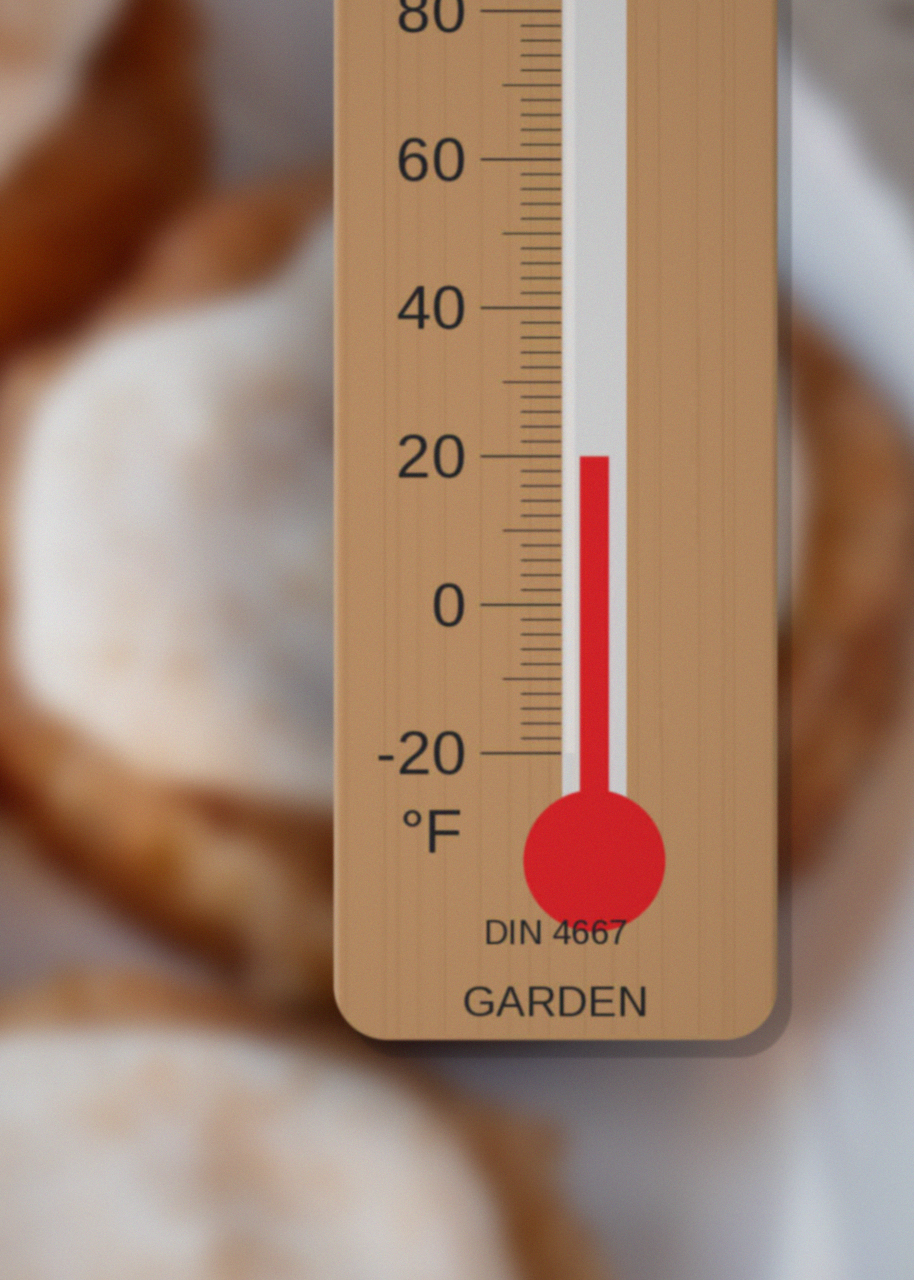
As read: 20 (°F)
